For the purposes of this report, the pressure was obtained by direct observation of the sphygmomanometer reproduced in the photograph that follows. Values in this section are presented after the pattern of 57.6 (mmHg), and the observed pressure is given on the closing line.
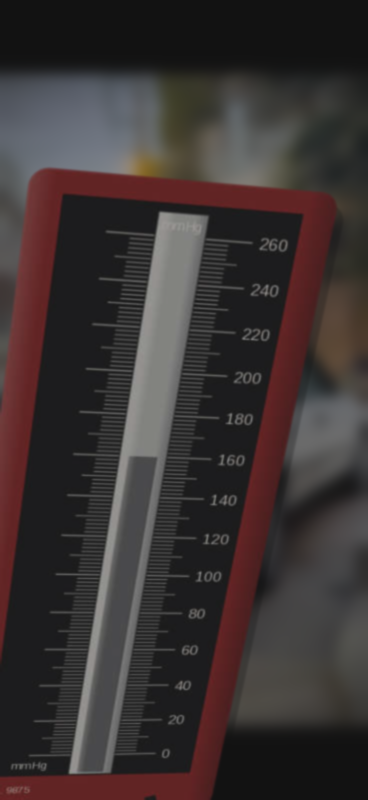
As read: 160 (mmHg)
